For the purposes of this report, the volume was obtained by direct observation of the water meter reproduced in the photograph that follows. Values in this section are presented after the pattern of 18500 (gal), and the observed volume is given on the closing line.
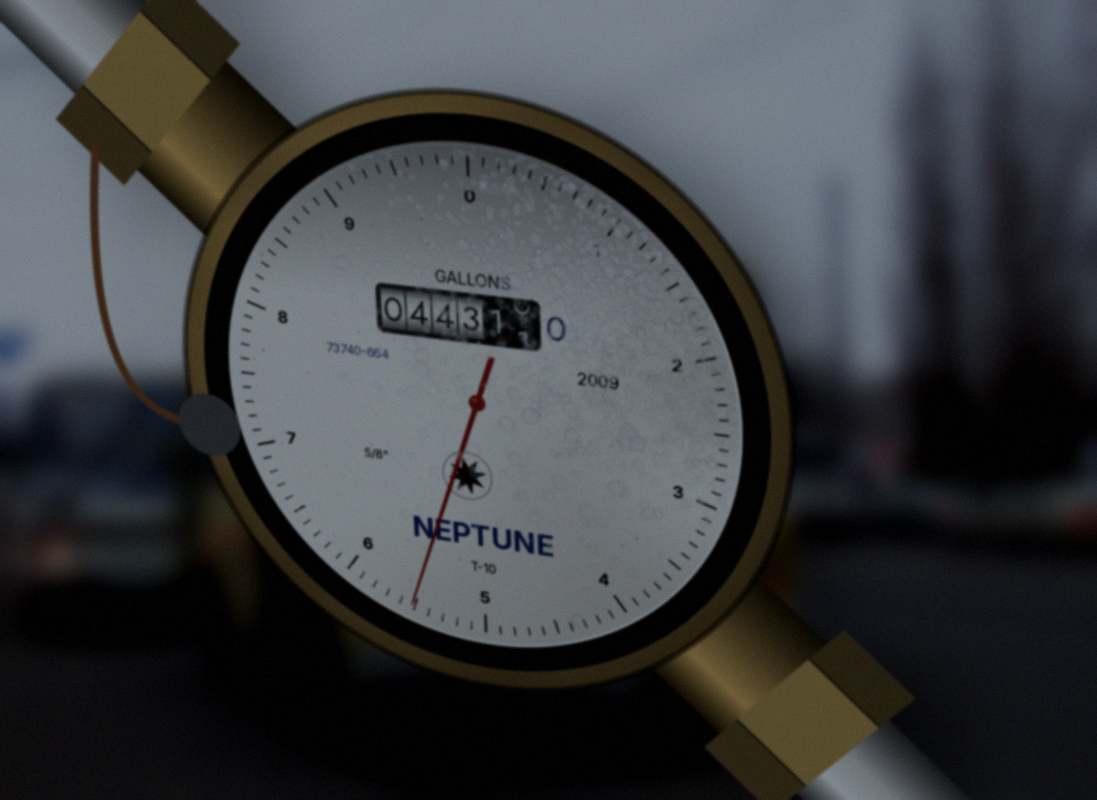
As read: 443105.5 (gal)
